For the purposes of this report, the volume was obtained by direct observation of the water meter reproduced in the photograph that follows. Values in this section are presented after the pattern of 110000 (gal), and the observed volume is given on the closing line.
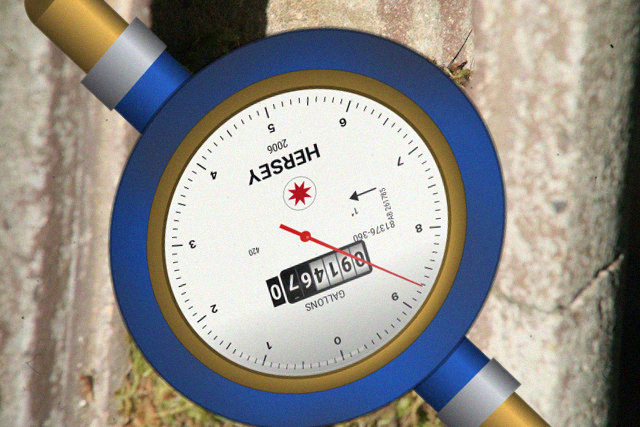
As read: 914668.7 (gal)
